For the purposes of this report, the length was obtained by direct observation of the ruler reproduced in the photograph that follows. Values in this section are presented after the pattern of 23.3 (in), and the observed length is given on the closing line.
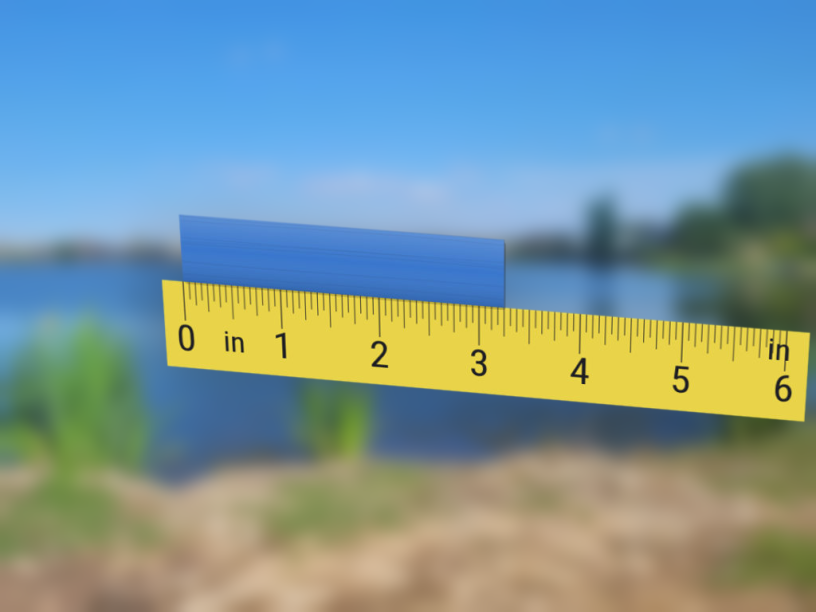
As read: 3.25 (in)
